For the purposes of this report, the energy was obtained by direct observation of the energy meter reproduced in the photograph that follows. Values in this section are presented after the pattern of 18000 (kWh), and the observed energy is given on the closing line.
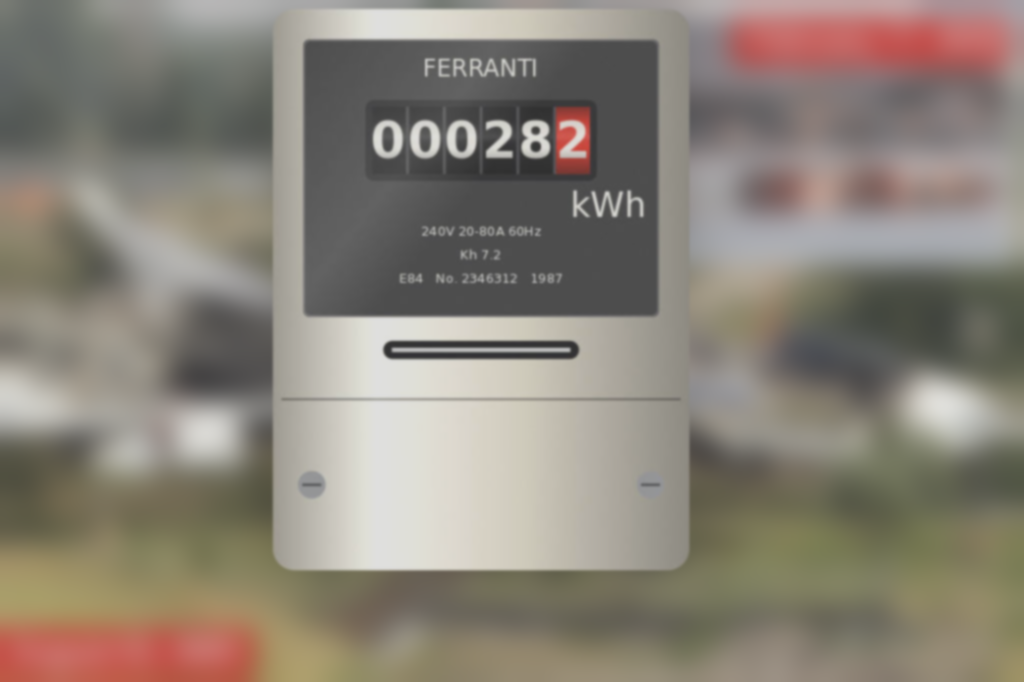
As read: 28.2 (kWh)
